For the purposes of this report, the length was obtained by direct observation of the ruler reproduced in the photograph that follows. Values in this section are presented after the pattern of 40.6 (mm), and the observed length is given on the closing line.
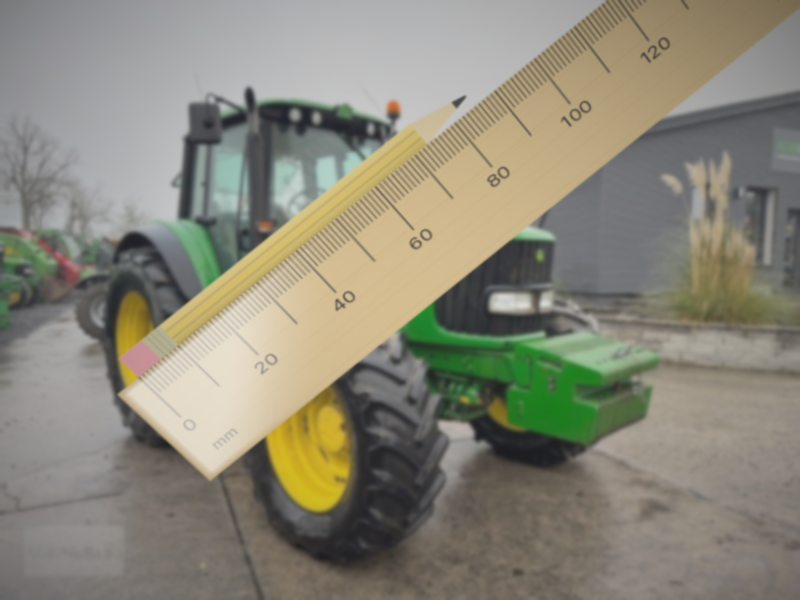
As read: 85 (mm)
